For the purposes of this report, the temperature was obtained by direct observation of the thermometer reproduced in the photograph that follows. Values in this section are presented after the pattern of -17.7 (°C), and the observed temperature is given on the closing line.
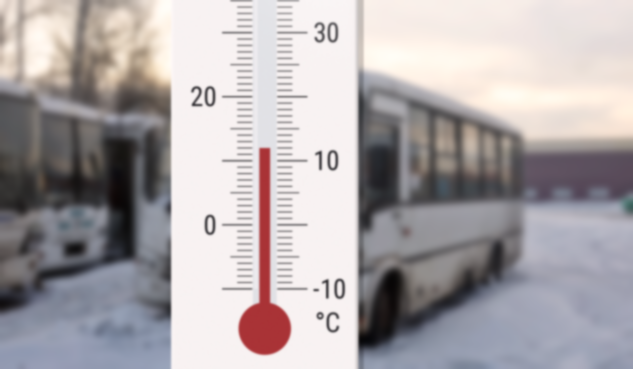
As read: 12 (°C)
